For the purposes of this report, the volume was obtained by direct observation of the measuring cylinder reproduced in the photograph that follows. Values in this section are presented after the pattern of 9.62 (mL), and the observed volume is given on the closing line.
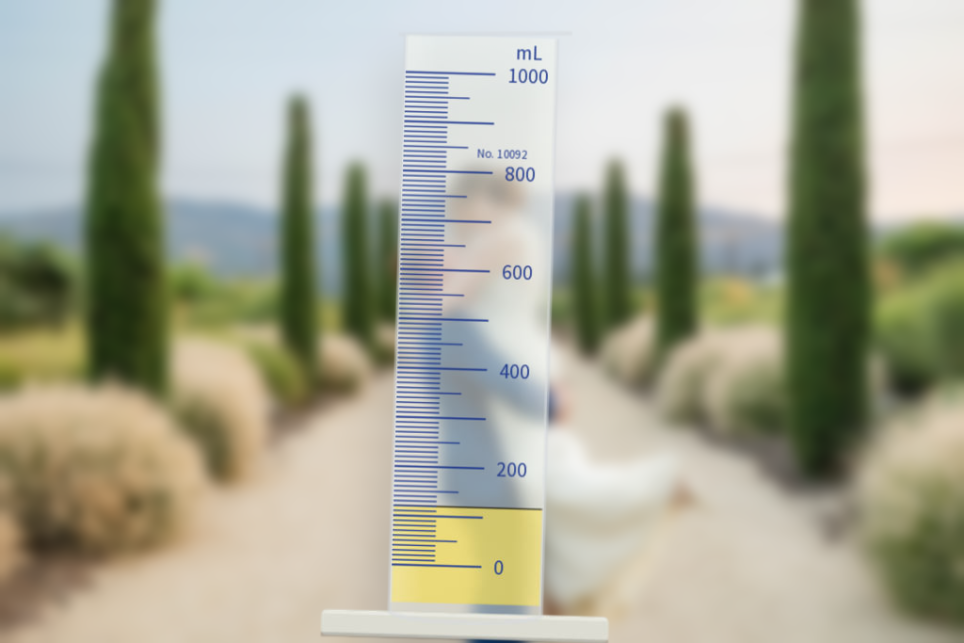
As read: 120 (mL)
